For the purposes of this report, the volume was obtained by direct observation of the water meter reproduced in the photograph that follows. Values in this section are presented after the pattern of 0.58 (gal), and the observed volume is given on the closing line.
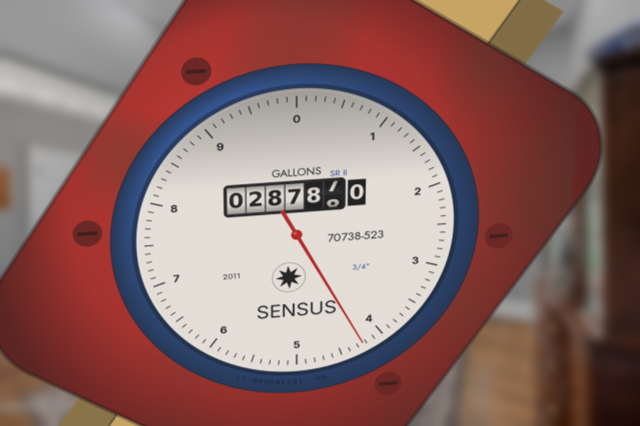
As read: 287874.2 (gal)
